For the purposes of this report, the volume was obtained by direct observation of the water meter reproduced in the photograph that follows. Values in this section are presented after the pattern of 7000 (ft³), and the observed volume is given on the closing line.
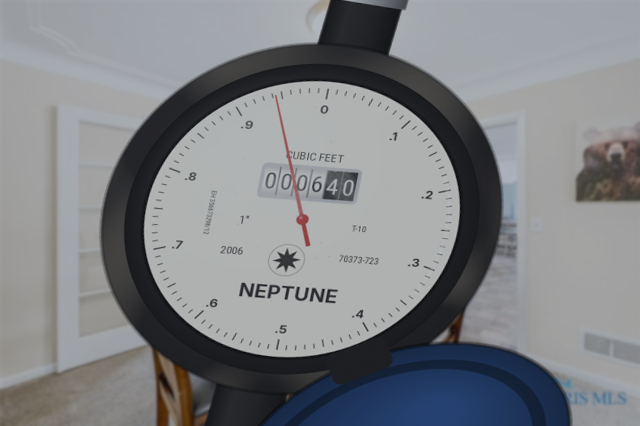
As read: 639.94 (ft³)
